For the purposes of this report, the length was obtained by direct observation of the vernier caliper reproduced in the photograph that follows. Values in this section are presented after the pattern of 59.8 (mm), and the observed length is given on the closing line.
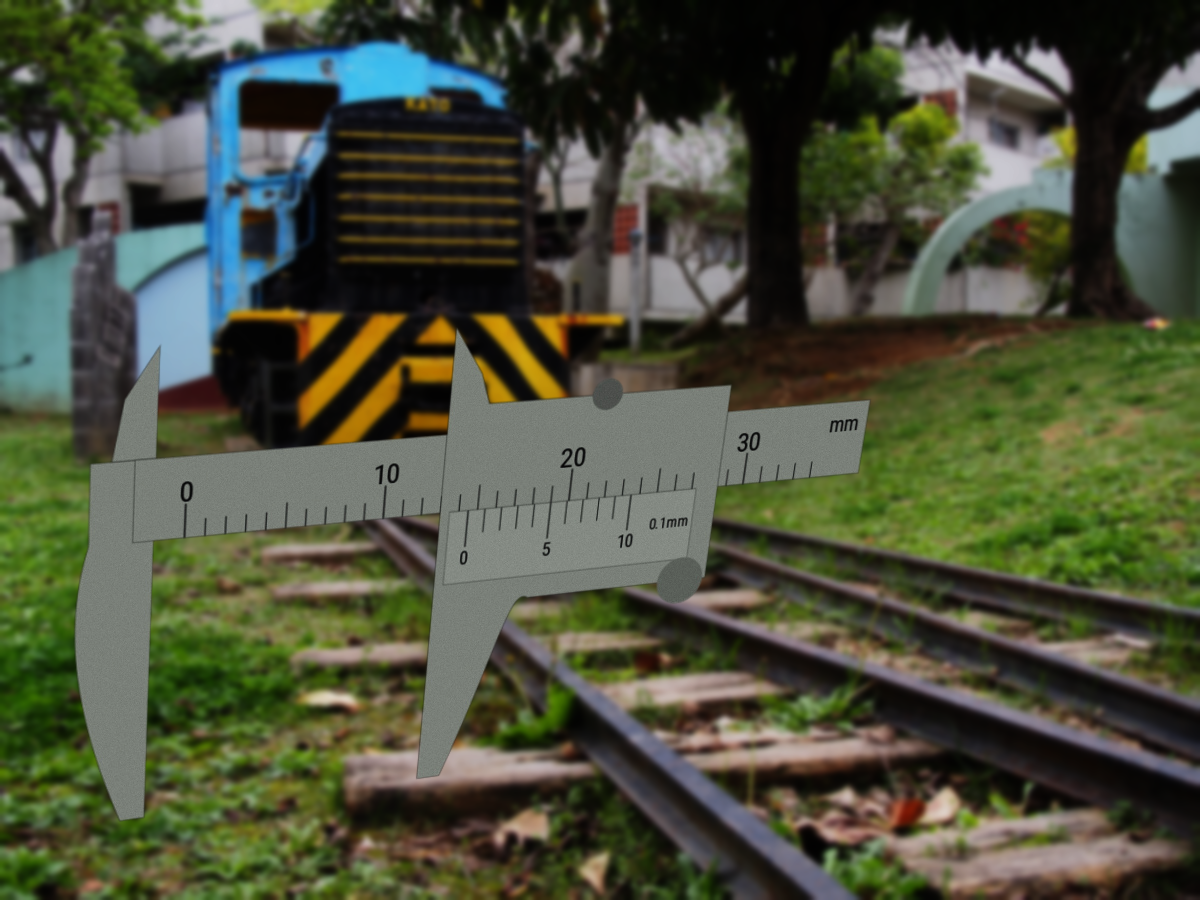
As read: 14.5 (mm)
